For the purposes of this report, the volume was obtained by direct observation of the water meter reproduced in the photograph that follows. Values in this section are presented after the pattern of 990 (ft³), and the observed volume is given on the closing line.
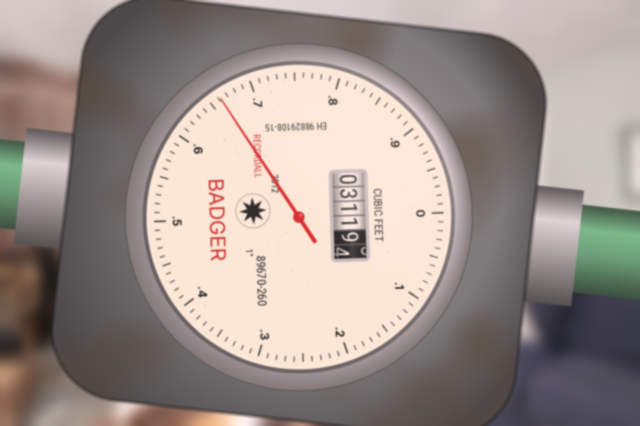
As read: 31193.66 (ft³)
